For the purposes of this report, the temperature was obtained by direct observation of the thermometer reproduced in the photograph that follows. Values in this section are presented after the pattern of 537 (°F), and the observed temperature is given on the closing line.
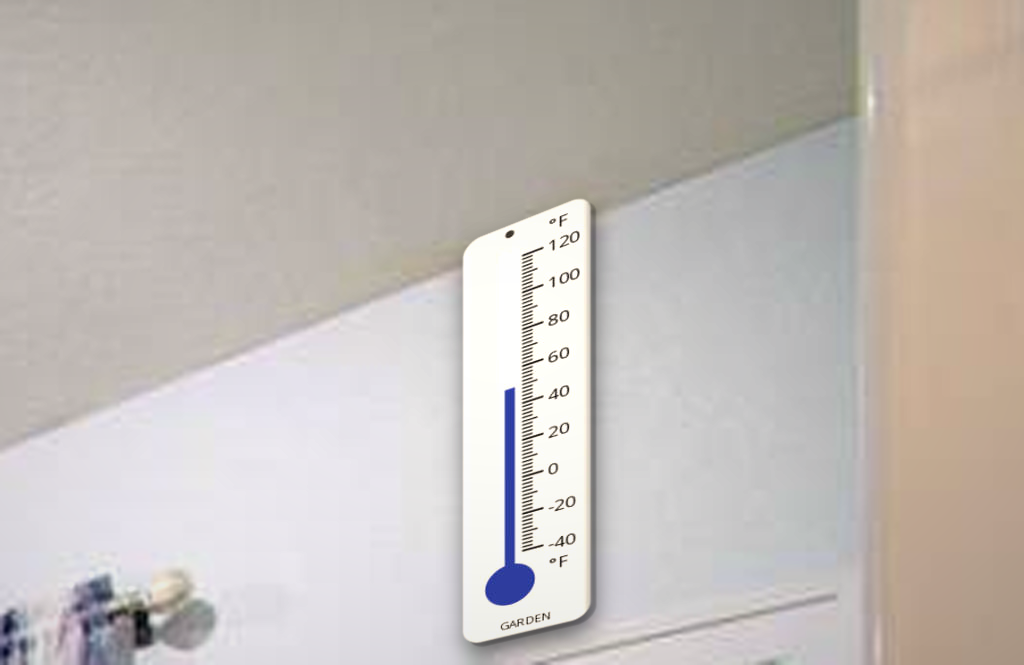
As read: 50 (°F)
